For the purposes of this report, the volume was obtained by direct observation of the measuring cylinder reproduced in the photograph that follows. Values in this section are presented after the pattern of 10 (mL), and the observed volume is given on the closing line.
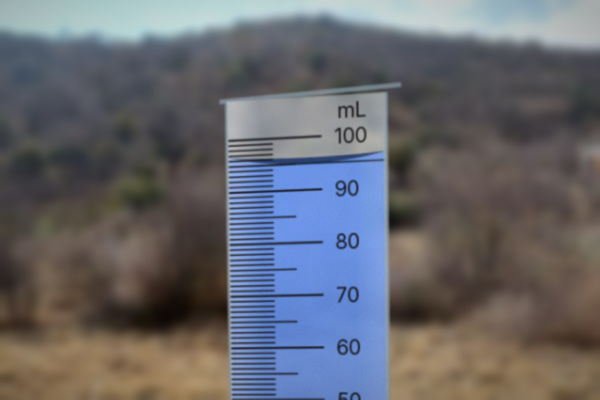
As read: 95 (mL)
